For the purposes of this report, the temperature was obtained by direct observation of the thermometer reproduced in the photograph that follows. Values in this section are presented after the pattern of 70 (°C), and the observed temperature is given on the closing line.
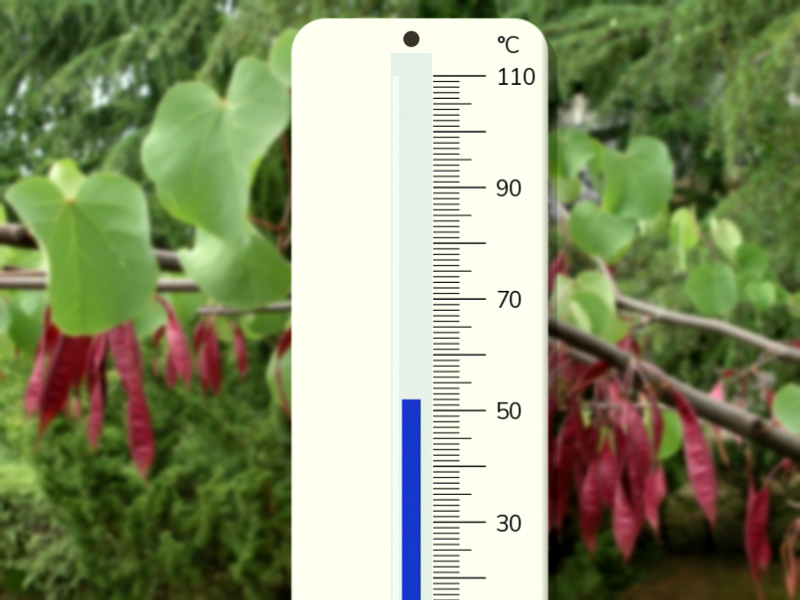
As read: 52 (°C)
